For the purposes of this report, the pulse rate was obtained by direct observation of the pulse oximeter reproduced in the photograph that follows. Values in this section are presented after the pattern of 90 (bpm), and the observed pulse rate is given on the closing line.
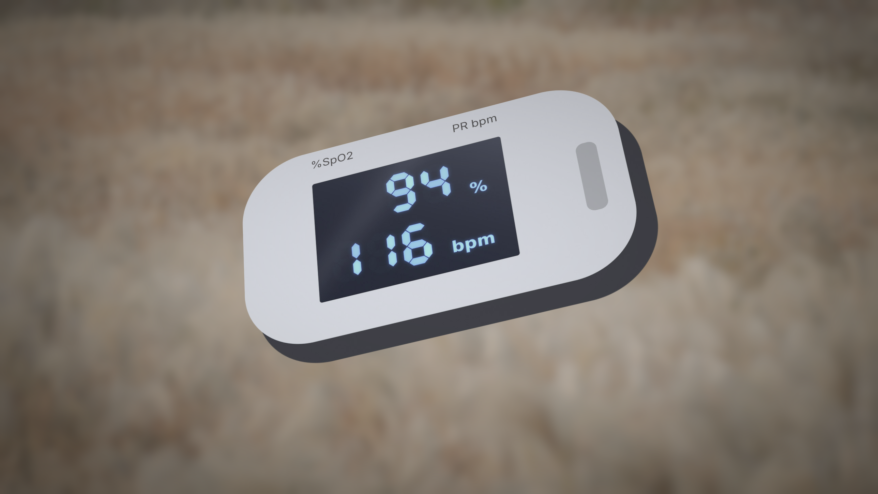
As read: 116 (bpm)
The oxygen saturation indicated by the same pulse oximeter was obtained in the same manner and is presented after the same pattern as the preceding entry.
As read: 94 (%)
